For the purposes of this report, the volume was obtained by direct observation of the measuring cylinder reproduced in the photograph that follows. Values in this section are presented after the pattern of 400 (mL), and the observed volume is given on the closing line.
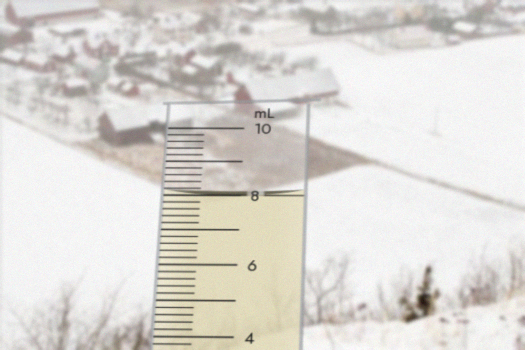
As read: 8 (mL)
